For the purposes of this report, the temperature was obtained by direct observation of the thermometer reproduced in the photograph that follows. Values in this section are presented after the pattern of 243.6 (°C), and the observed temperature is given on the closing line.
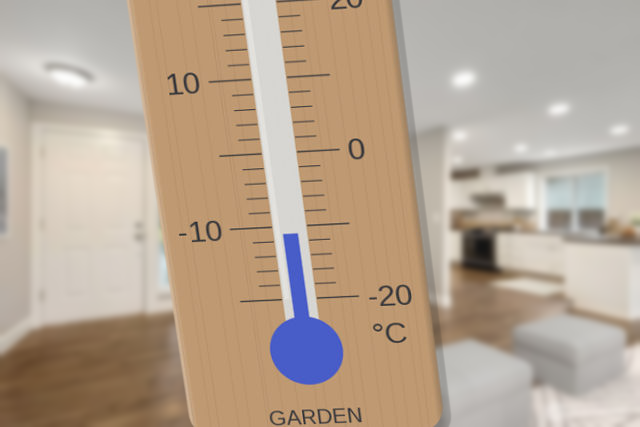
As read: -11 (°C)
